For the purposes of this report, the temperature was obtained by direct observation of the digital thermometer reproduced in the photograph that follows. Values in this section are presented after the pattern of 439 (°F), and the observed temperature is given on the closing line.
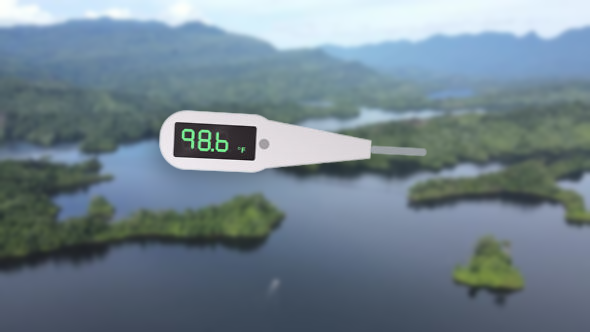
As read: 98.6 (°F)
